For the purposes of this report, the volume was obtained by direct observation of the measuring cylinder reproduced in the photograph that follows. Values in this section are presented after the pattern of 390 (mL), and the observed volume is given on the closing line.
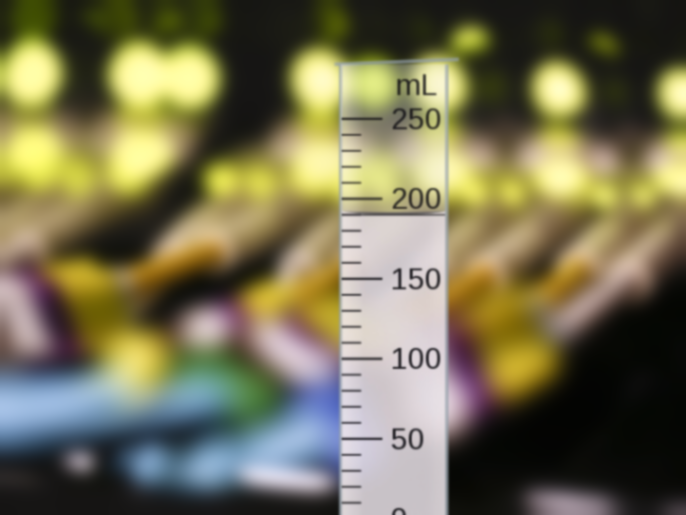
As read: 190 (mL)
